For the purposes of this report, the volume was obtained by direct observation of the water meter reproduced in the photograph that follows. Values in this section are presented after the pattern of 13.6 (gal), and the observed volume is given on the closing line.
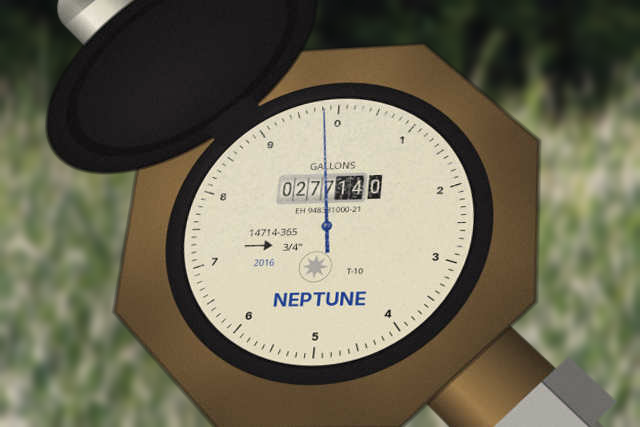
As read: 277139.8 (gal)
